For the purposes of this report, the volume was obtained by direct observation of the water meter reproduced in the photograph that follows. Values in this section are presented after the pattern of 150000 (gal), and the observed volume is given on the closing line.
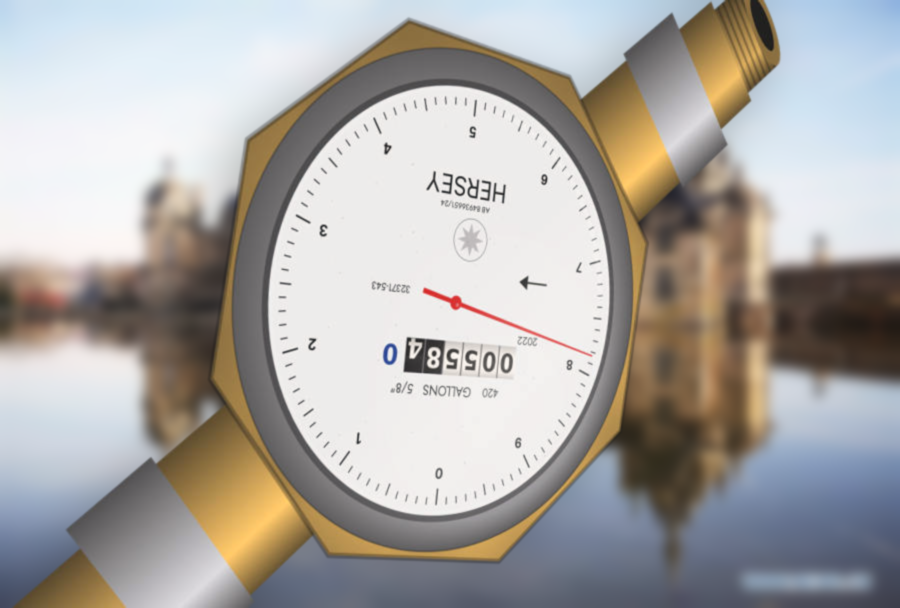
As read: 55837.8 (gal)
